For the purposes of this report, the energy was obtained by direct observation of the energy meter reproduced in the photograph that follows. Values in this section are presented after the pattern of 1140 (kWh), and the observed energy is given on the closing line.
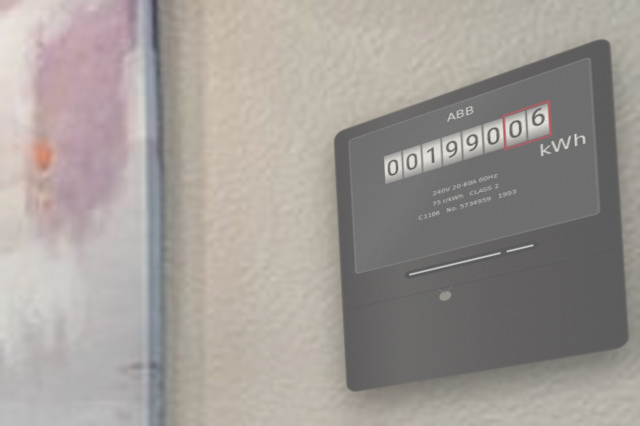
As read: 1990.06 (kWh)
